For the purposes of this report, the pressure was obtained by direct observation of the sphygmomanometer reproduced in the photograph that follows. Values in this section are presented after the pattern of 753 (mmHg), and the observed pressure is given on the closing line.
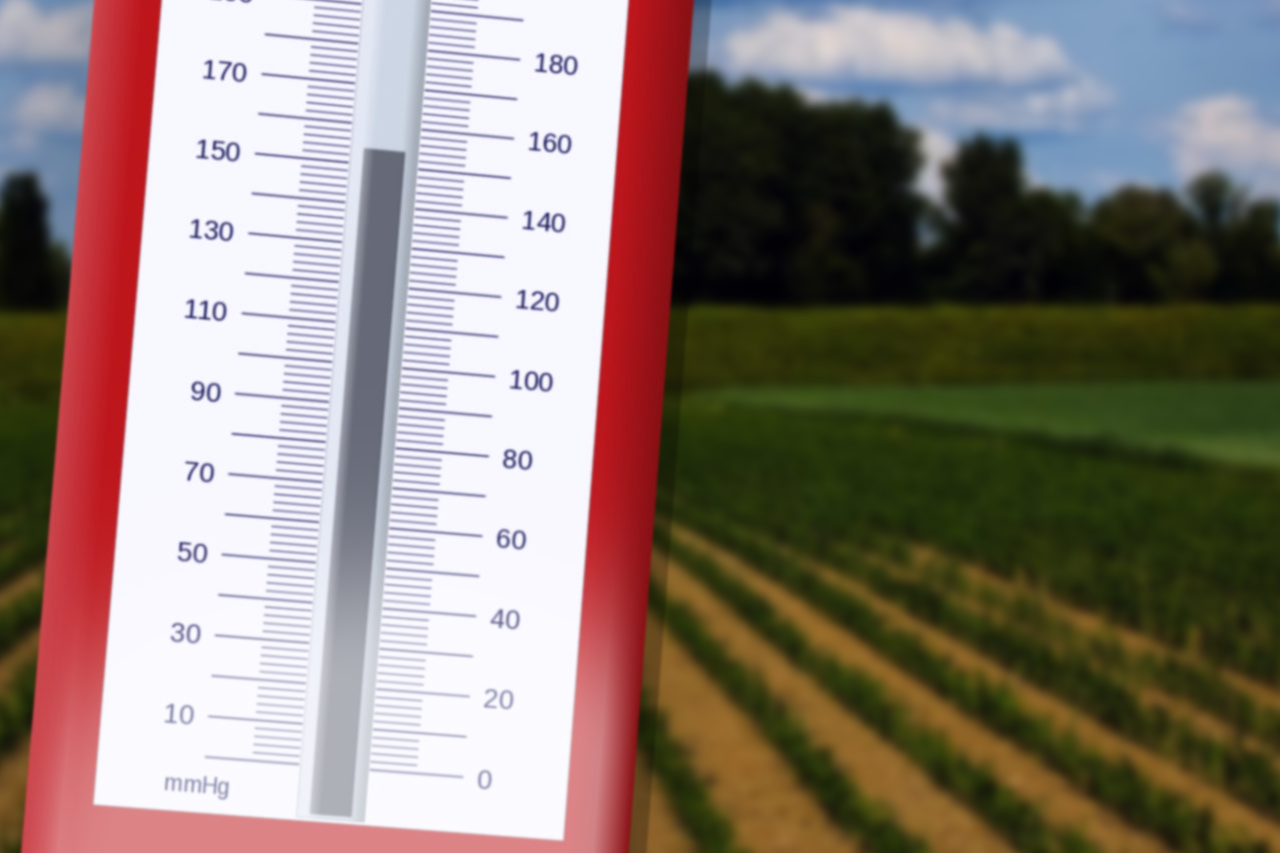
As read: 154 (mmHg)
